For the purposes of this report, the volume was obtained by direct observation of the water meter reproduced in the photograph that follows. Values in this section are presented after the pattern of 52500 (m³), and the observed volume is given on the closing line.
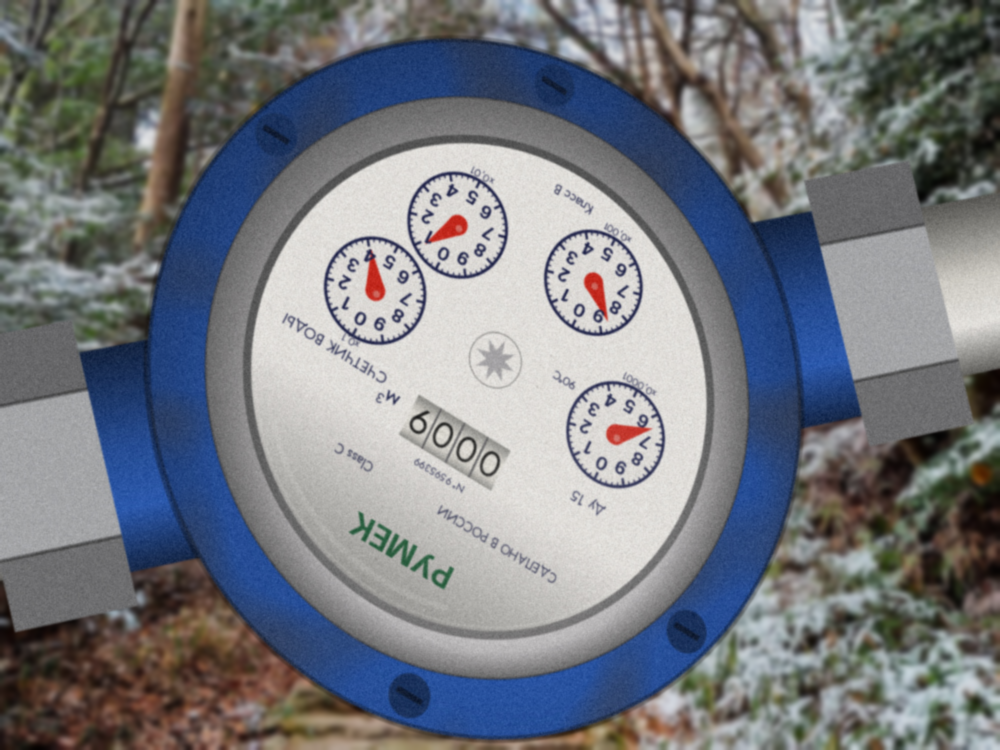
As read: 9.4086 (m³)
